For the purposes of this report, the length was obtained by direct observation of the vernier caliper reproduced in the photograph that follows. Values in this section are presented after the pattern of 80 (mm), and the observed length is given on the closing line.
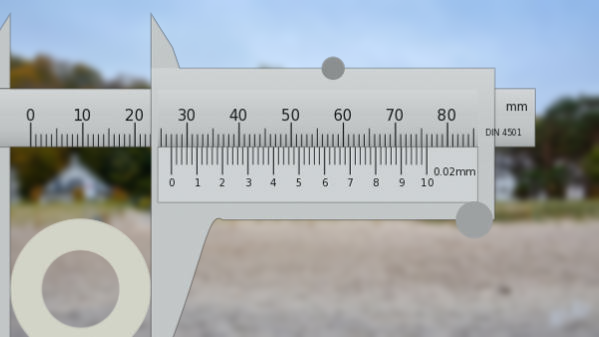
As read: 27.0 (mm)
